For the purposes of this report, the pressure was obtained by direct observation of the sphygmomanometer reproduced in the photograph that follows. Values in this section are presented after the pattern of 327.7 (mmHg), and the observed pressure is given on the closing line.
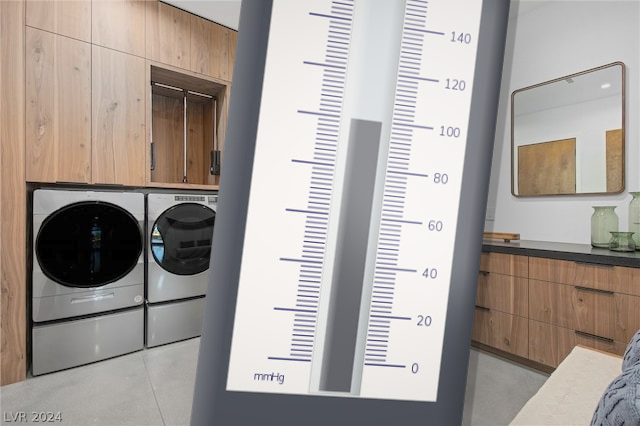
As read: 100 (mmHg)
